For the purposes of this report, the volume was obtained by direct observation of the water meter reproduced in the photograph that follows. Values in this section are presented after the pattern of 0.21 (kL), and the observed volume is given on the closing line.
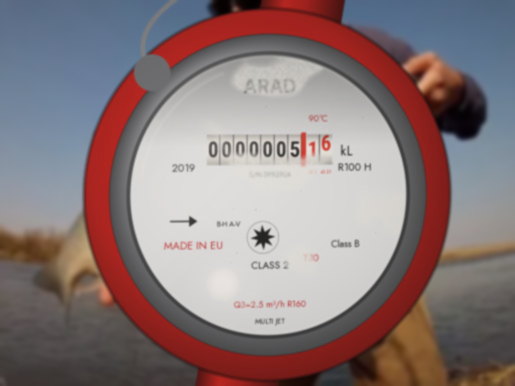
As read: 5.16 (kL)
